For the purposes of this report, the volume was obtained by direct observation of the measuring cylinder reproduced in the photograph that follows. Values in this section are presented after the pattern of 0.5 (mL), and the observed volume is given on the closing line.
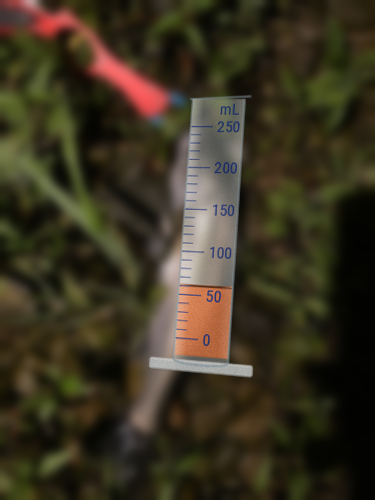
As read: 60 (mL)
